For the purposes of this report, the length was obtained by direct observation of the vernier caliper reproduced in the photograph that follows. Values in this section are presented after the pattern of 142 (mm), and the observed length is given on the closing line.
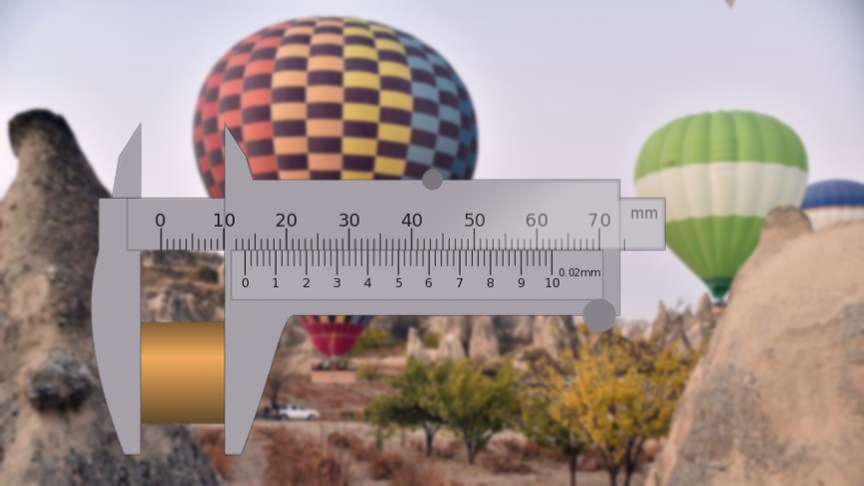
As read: 13.4 (mm)
